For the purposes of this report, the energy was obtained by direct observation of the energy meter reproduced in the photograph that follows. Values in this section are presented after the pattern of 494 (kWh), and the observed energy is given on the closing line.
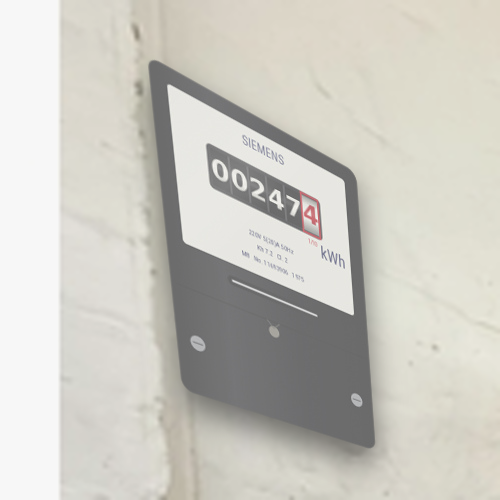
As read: 247.4 (kWh)
